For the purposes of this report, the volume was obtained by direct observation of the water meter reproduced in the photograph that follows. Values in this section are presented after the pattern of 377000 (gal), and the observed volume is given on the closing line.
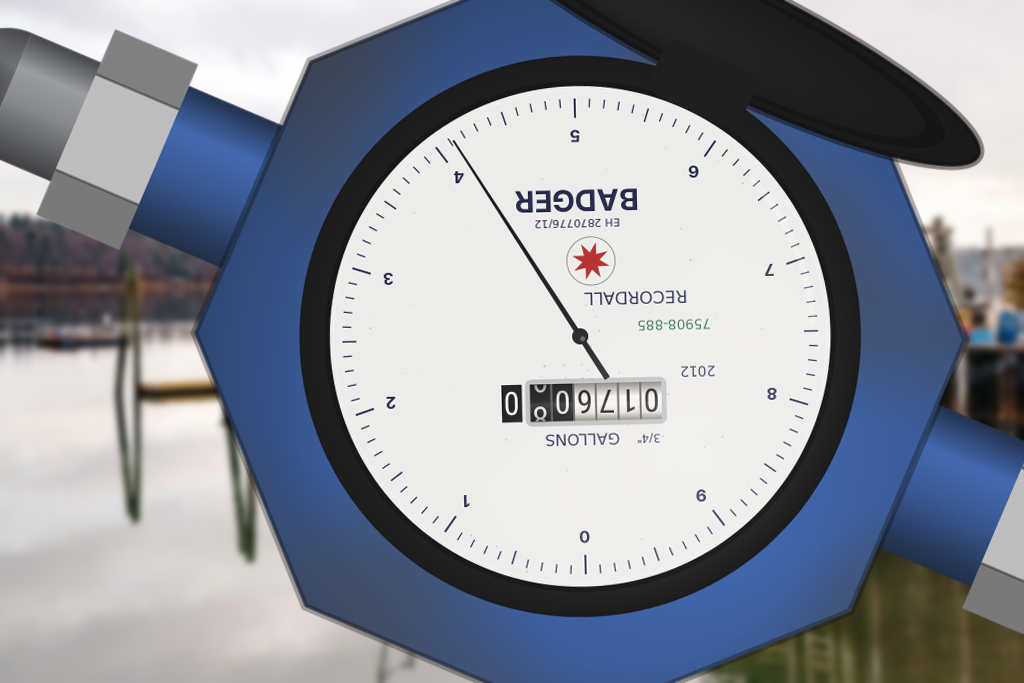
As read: 176084.1 (gal)
